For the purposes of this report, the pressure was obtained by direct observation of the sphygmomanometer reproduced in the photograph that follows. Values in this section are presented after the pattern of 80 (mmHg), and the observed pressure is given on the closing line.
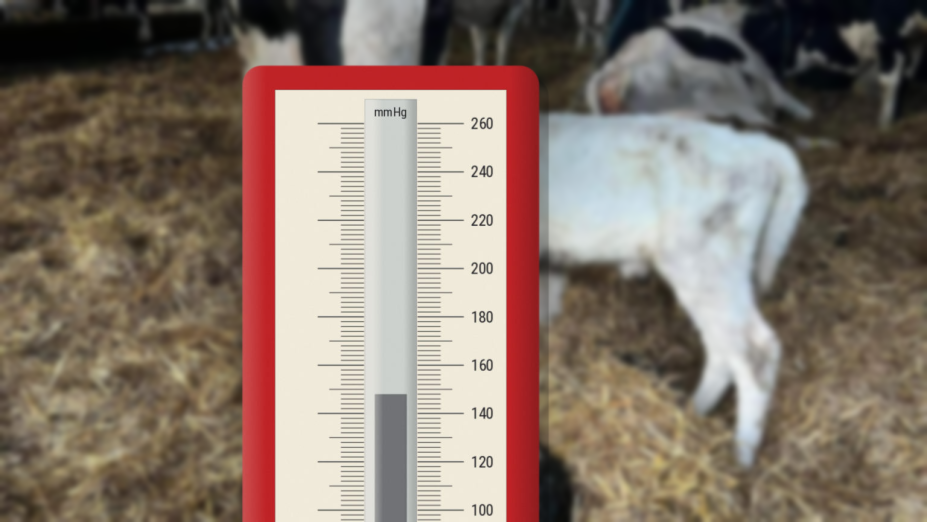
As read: 148 (mmHg)
